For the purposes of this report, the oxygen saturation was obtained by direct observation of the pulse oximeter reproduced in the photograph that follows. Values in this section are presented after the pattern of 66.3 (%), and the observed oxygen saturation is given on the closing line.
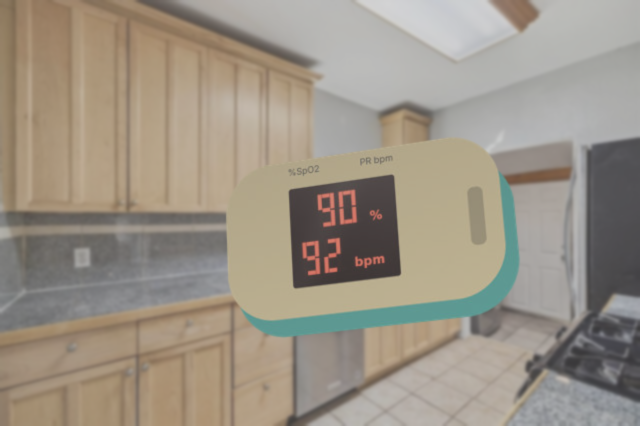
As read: 90 (%)
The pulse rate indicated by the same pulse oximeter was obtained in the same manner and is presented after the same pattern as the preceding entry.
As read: 92 (bpm)
